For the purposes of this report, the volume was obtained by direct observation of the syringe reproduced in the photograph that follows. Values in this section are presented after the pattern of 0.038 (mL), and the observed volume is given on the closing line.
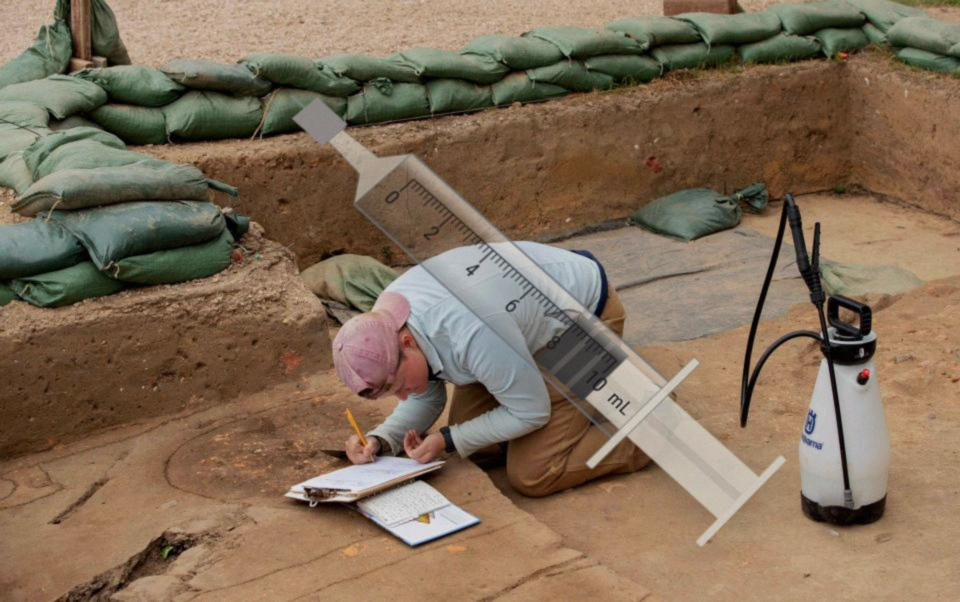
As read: 8 (mL)
